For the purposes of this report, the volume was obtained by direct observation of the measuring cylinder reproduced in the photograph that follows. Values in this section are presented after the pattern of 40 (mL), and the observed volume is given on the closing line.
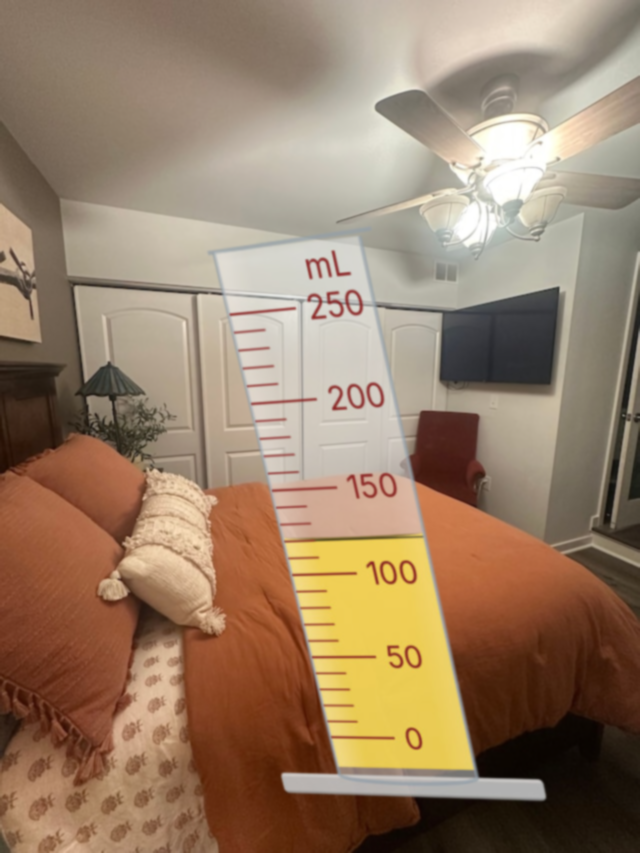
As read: 120 (mL)
